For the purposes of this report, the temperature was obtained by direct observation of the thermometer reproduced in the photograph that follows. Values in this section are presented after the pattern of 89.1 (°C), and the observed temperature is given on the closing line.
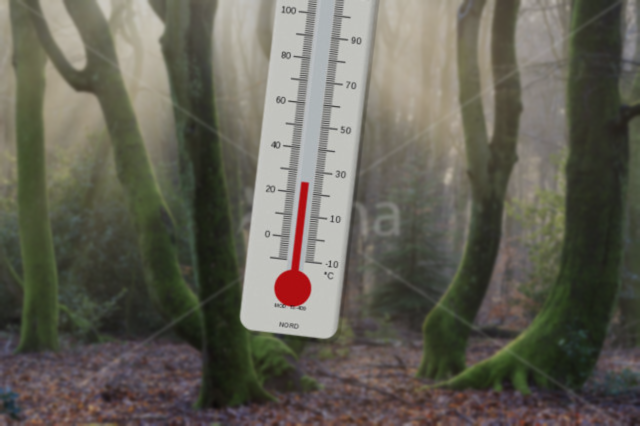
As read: 25 (°C)
